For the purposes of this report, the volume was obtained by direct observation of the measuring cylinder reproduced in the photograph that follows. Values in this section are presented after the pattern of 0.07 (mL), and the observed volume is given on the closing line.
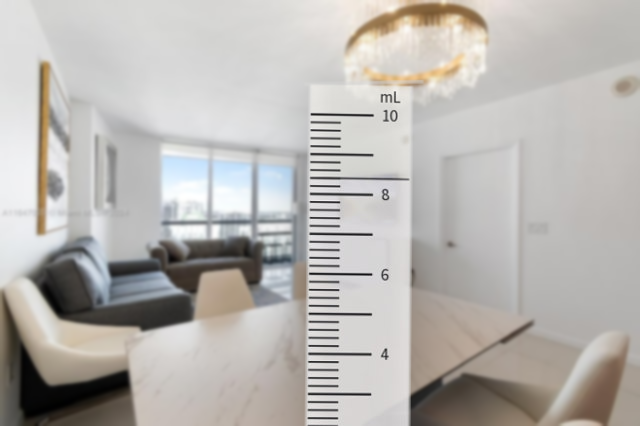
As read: 8.4 (mL)
